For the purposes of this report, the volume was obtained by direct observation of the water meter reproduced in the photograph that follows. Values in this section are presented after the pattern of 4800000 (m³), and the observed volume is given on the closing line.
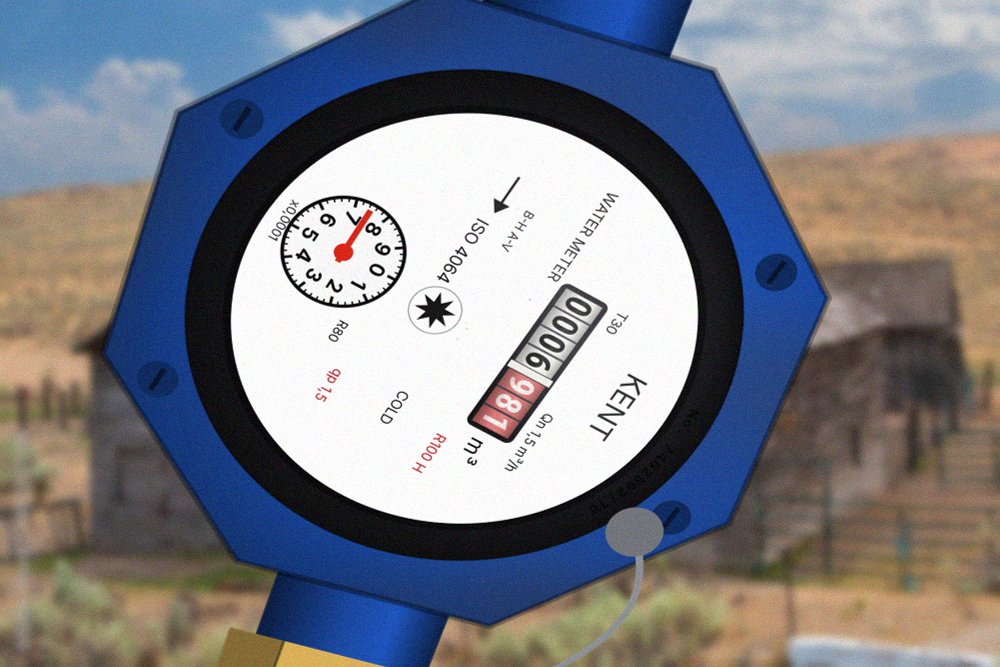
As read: 6.9817 (m³)
